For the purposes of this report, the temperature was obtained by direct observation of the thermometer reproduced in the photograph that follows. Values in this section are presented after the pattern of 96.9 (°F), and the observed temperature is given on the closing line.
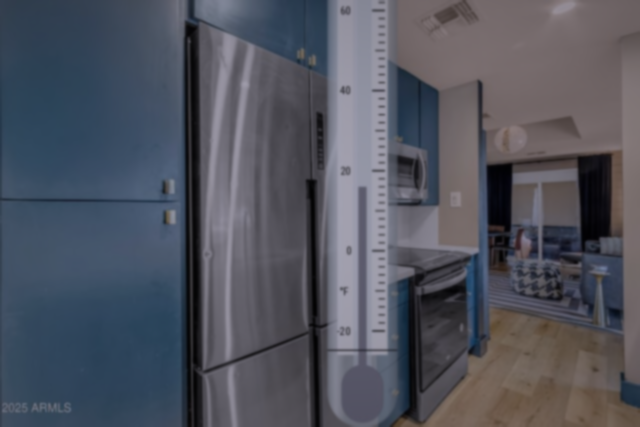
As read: 16 (°F)
